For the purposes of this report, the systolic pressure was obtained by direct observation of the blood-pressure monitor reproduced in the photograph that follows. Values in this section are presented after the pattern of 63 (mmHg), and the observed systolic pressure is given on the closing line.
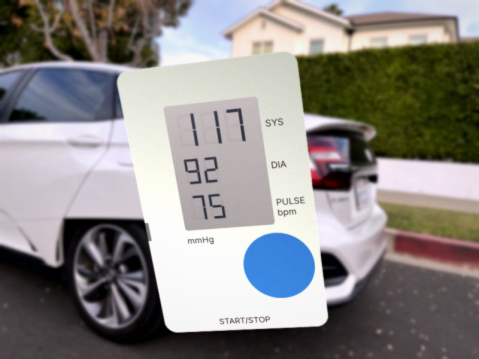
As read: 117 (mmHg)
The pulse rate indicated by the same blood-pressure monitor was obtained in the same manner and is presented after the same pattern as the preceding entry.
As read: 75 (bpm)
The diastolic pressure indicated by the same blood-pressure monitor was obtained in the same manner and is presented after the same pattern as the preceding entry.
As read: 92 (mmHg)
